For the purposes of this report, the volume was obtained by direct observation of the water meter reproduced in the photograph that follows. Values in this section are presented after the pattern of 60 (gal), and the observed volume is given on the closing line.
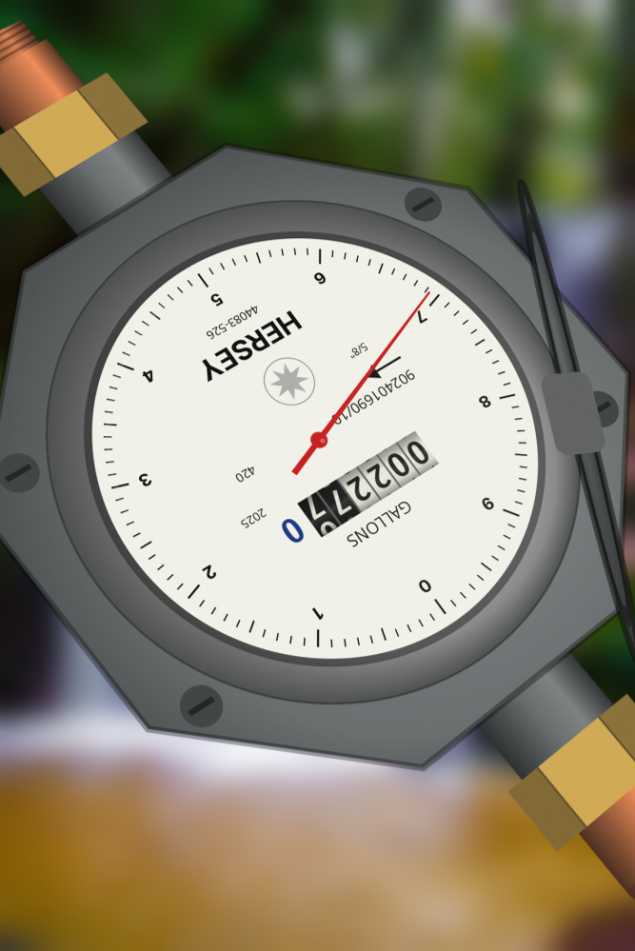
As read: 22766.9 (gal)
